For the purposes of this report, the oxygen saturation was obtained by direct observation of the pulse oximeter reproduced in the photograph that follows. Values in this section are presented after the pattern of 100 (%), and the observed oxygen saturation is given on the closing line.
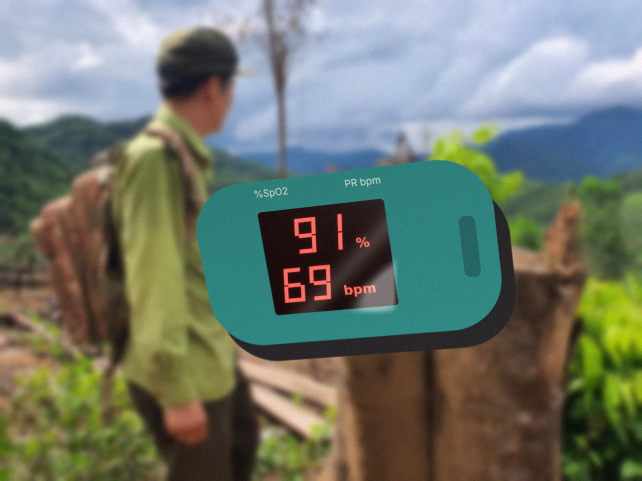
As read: 91 (%)
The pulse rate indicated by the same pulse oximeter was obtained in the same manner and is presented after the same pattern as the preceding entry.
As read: 69 (bpm)
